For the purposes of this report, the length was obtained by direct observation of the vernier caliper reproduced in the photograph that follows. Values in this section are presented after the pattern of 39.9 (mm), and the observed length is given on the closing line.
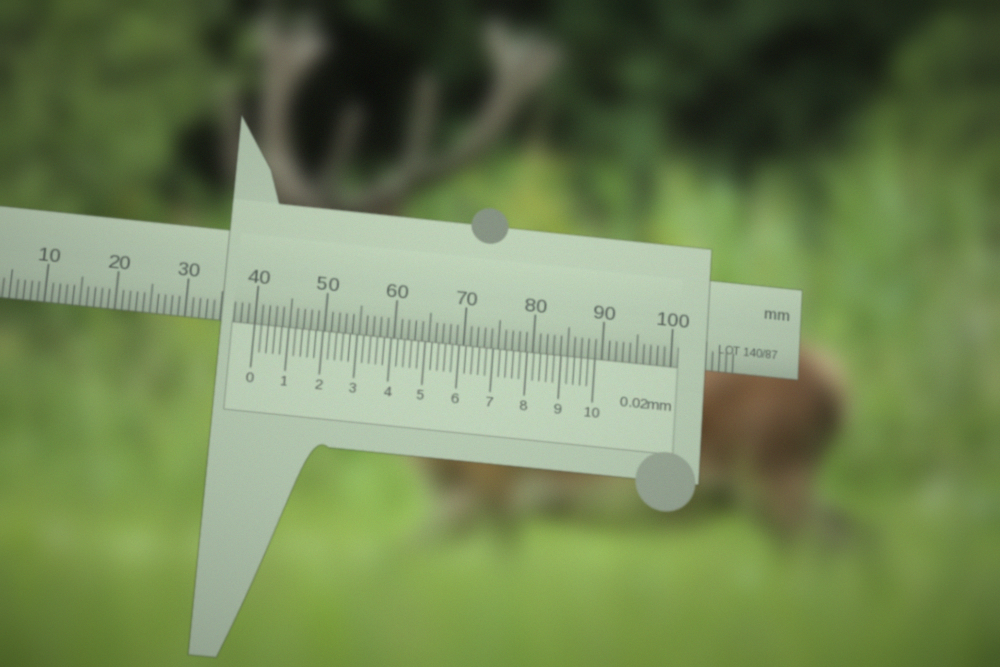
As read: 40.0 (mm)
